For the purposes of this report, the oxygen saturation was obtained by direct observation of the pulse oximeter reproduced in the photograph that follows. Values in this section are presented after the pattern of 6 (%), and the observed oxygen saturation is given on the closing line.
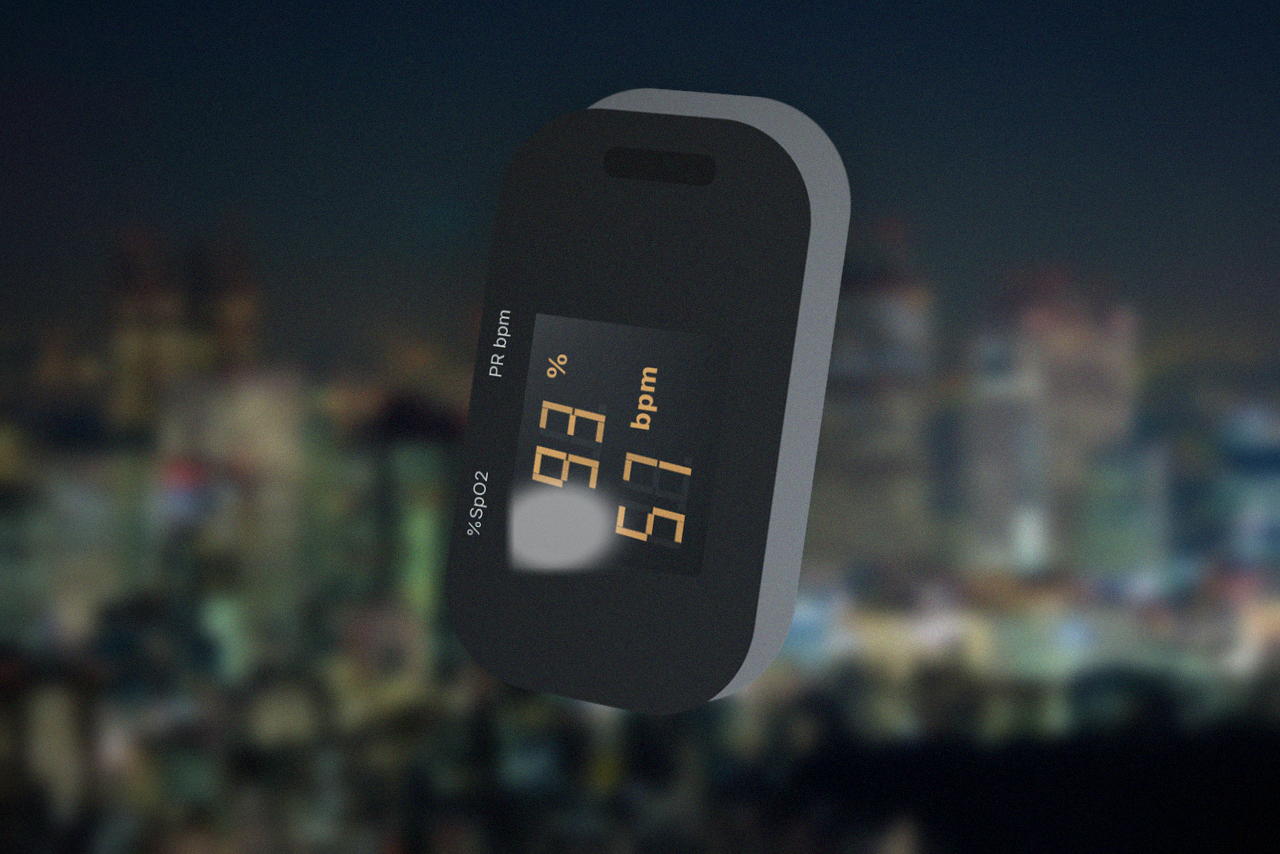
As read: 93 (%)
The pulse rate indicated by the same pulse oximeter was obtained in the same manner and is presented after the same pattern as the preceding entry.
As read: 57 (bpm)
